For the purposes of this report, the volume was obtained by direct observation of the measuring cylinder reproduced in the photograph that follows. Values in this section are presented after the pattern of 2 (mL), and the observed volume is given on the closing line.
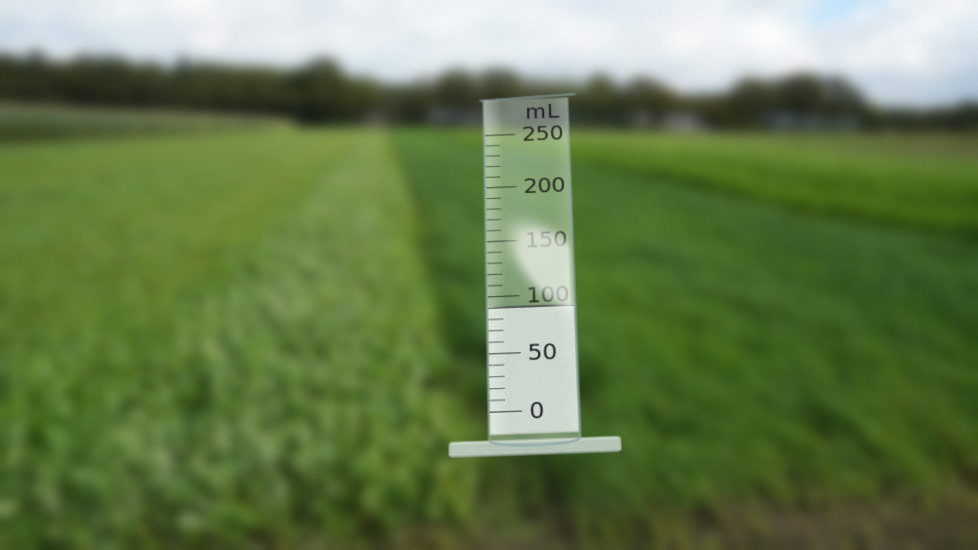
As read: 90 (mL)
